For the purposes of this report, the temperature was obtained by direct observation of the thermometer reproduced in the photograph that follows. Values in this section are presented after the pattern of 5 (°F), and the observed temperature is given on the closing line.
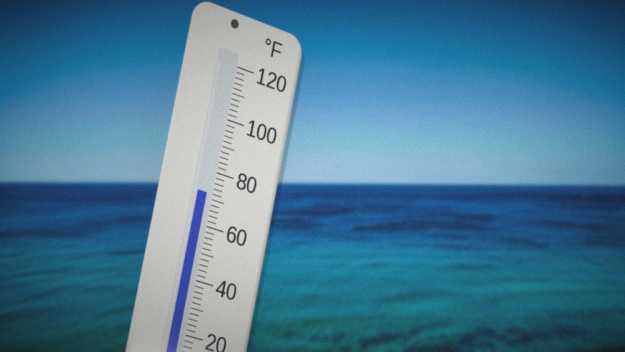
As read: 72 (°F)
